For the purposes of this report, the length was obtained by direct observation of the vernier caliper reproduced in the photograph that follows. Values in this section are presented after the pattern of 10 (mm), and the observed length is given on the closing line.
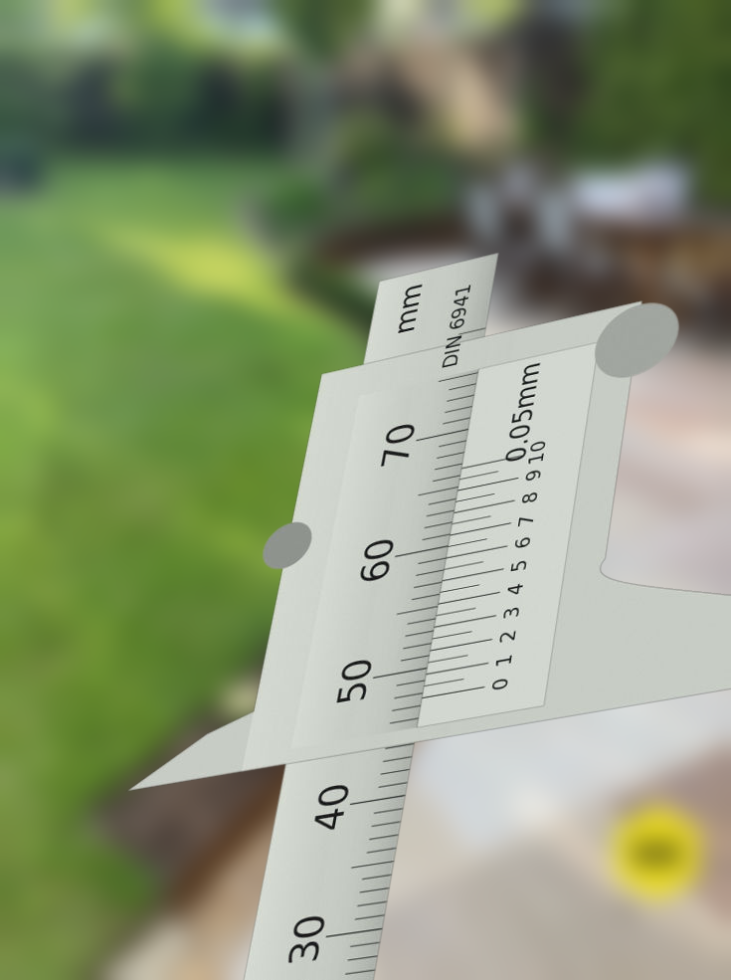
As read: 47.6 (mm)
